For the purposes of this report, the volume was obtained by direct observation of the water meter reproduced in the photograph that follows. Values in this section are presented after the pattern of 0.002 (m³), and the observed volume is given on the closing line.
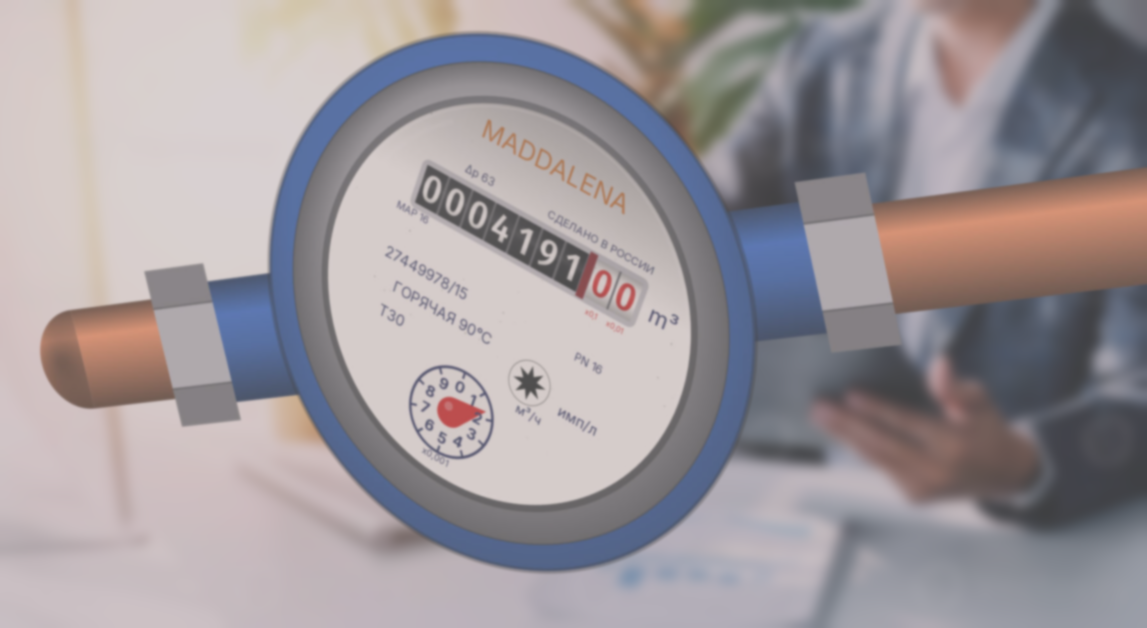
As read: 4191.001 (m³)
